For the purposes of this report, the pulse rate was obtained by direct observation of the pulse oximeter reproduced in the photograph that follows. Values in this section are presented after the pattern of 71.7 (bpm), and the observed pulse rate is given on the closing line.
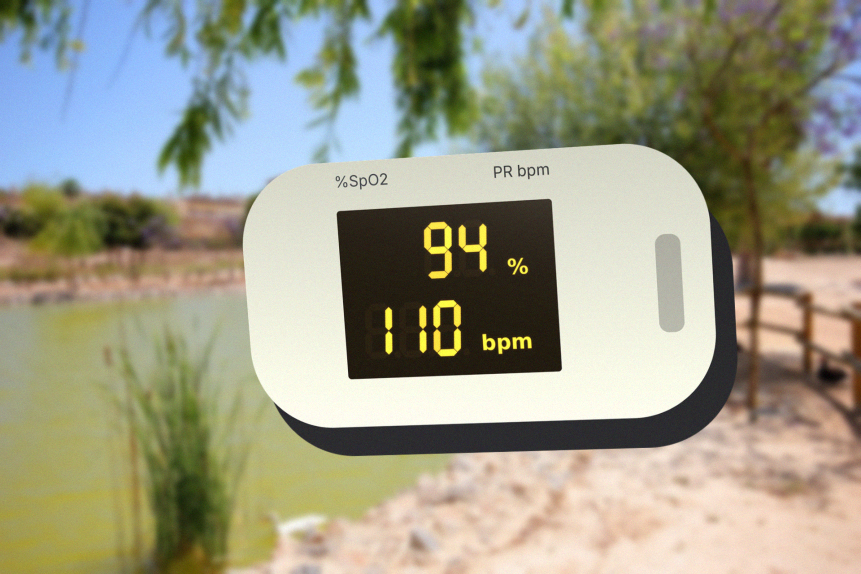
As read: 110 (bpm)
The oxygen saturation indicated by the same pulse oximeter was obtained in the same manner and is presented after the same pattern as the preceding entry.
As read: 94 (%)
